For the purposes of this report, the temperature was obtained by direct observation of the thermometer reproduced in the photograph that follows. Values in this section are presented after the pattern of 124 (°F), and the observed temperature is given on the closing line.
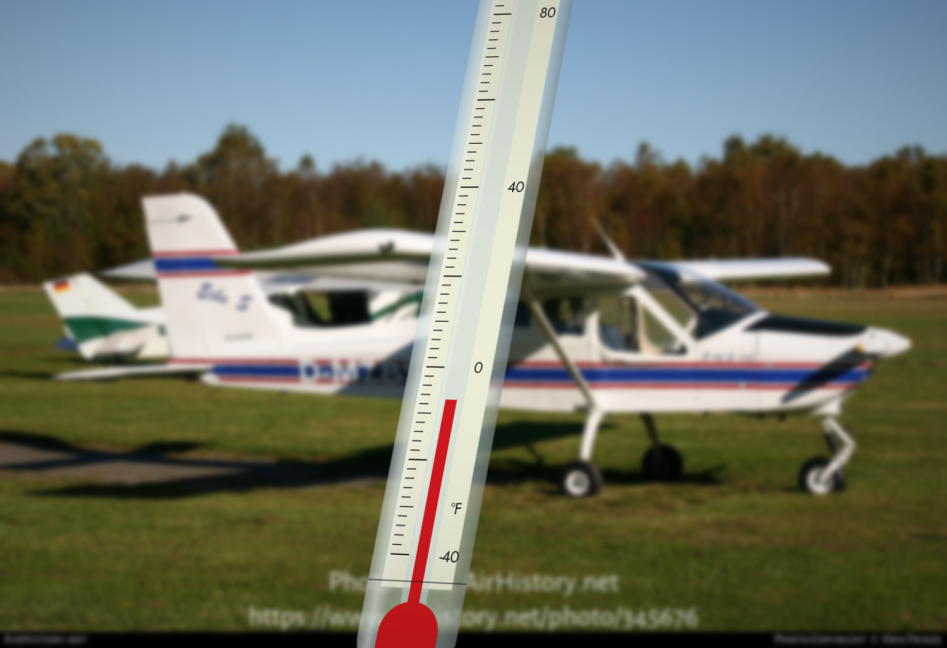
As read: -7 (°F)
